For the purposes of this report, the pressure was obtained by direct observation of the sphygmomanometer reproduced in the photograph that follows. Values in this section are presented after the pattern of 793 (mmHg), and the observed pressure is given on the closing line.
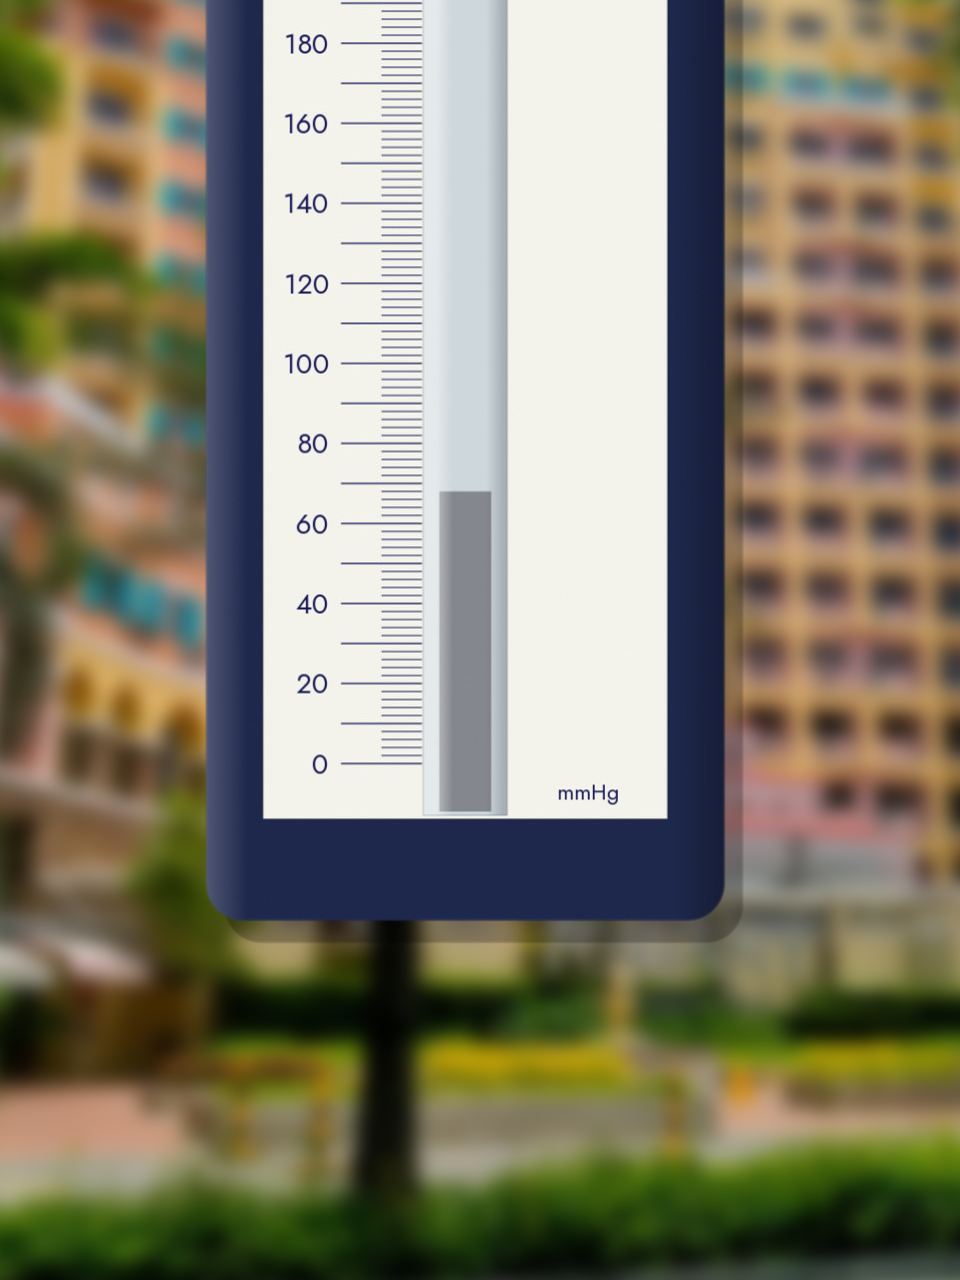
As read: 68 (mmHg)
